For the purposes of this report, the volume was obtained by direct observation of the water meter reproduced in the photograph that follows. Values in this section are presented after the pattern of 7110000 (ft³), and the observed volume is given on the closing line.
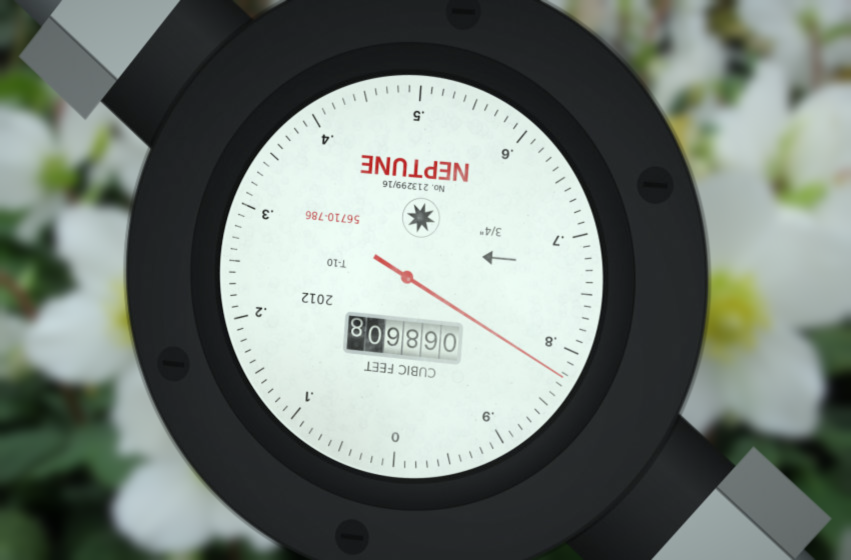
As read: 68607.82 (ft³)
